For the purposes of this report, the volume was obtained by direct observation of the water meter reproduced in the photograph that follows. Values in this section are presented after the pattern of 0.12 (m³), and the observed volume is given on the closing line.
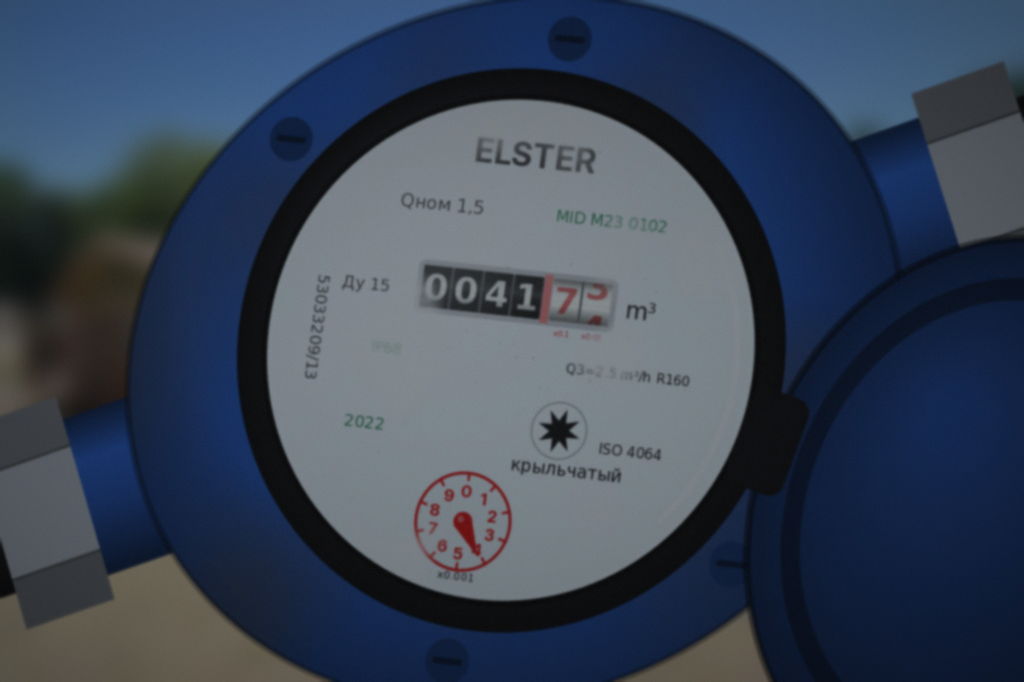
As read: 41.734 (m³)
